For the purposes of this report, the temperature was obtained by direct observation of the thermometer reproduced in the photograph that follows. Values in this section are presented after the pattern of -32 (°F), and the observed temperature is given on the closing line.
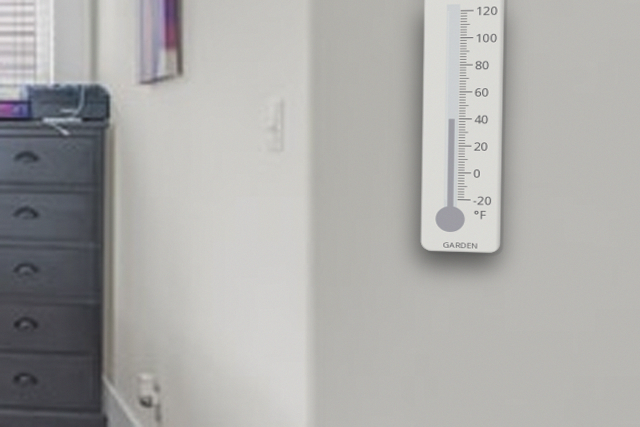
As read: 40 (°F)
